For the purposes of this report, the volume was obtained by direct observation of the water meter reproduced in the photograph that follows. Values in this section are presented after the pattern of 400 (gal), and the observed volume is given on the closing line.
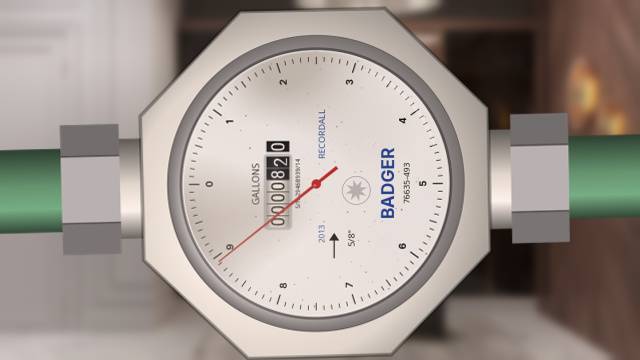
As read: 818.9 (gal)
